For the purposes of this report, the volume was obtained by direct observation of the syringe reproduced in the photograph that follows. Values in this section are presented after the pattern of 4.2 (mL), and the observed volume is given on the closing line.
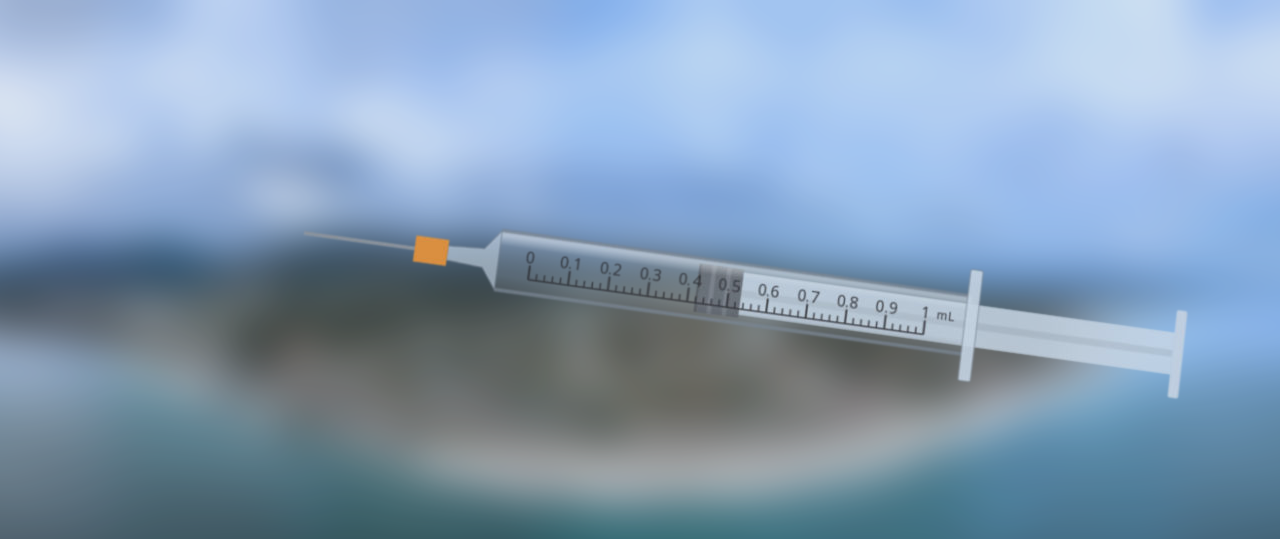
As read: 0.42 (mL)
